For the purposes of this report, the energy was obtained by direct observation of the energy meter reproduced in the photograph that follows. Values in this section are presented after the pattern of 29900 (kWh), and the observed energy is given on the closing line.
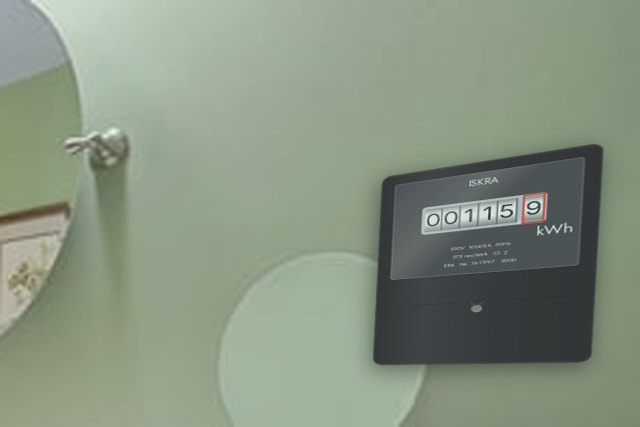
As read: 115.9 (kWh)
